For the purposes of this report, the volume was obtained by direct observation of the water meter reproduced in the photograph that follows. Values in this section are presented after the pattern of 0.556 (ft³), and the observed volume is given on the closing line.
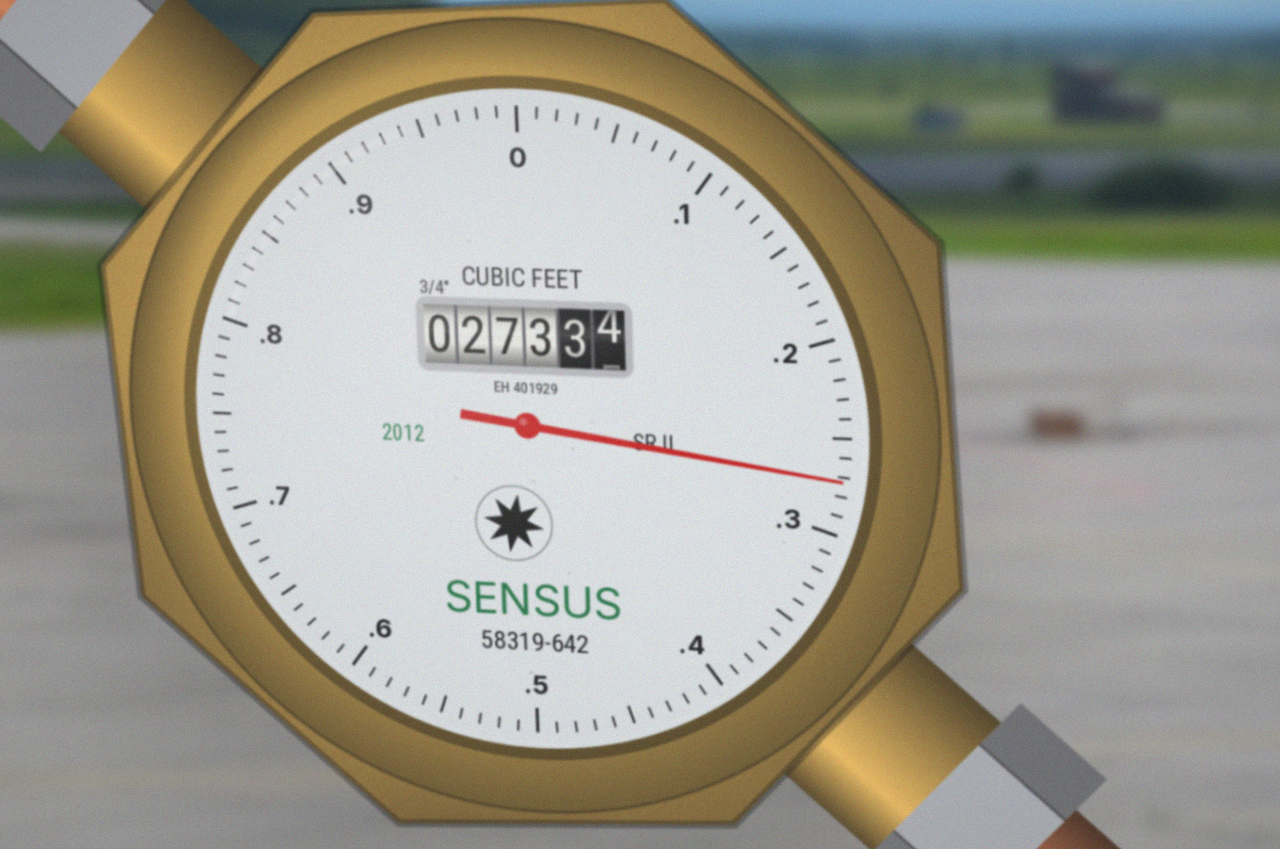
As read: 27334.27 (ft³)
